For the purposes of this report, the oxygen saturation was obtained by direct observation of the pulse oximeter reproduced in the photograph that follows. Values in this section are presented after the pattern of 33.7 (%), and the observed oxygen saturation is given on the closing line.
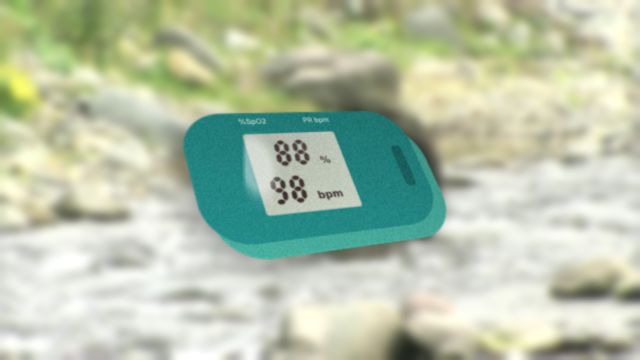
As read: 88 (%)
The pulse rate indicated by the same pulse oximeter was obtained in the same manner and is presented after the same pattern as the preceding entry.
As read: 98 (bpm)
